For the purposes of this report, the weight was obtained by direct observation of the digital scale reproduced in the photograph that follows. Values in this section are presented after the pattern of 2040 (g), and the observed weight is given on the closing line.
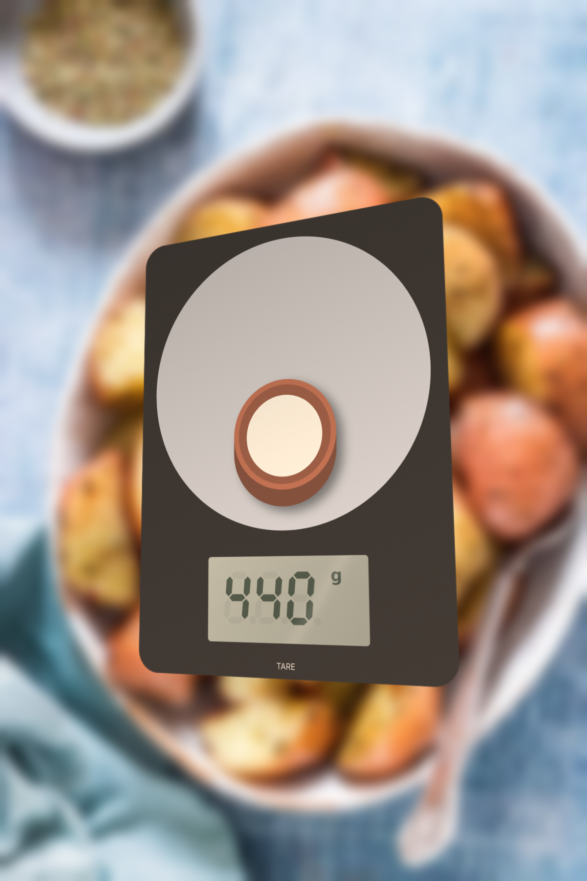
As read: 440 (g)
